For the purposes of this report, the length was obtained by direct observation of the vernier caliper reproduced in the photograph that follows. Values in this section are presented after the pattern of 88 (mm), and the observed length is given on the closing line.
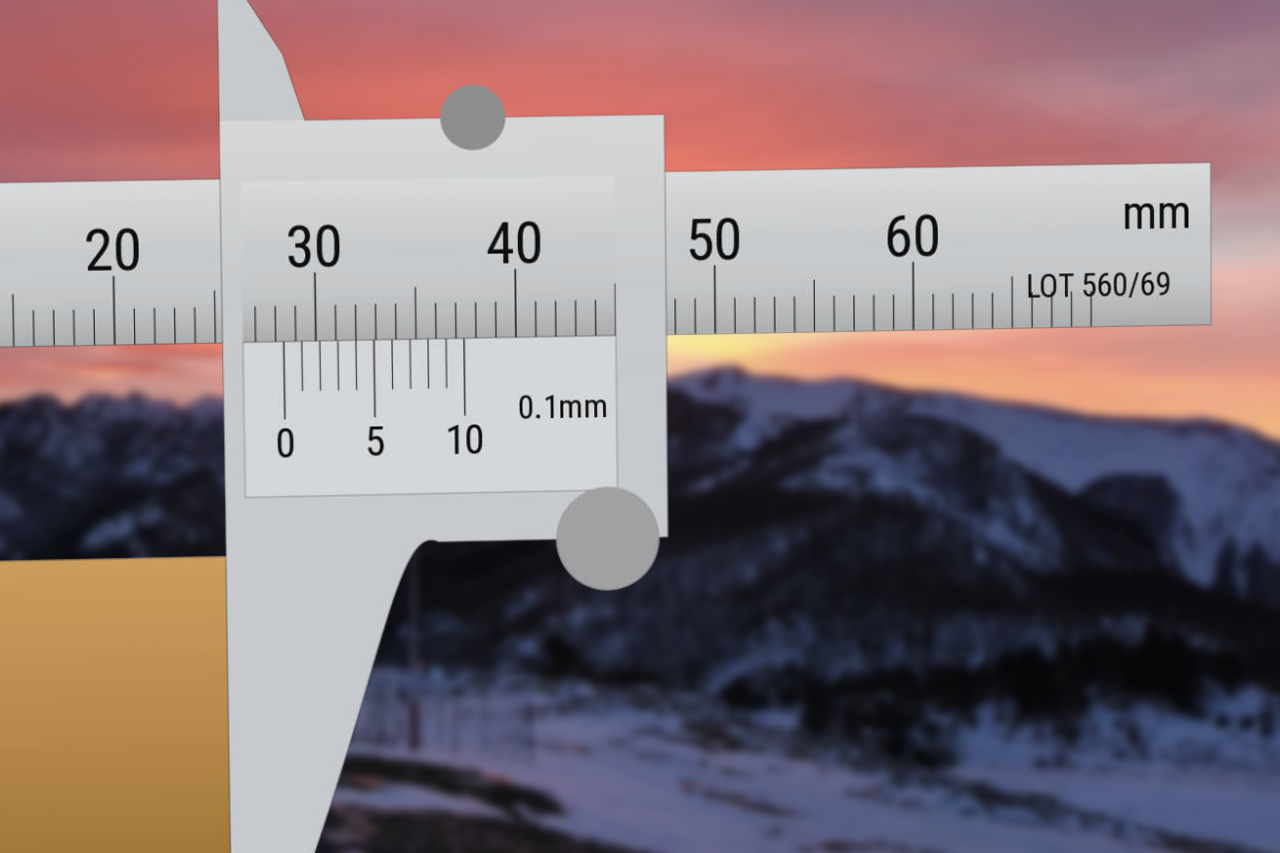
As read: 28.4 (mm)
